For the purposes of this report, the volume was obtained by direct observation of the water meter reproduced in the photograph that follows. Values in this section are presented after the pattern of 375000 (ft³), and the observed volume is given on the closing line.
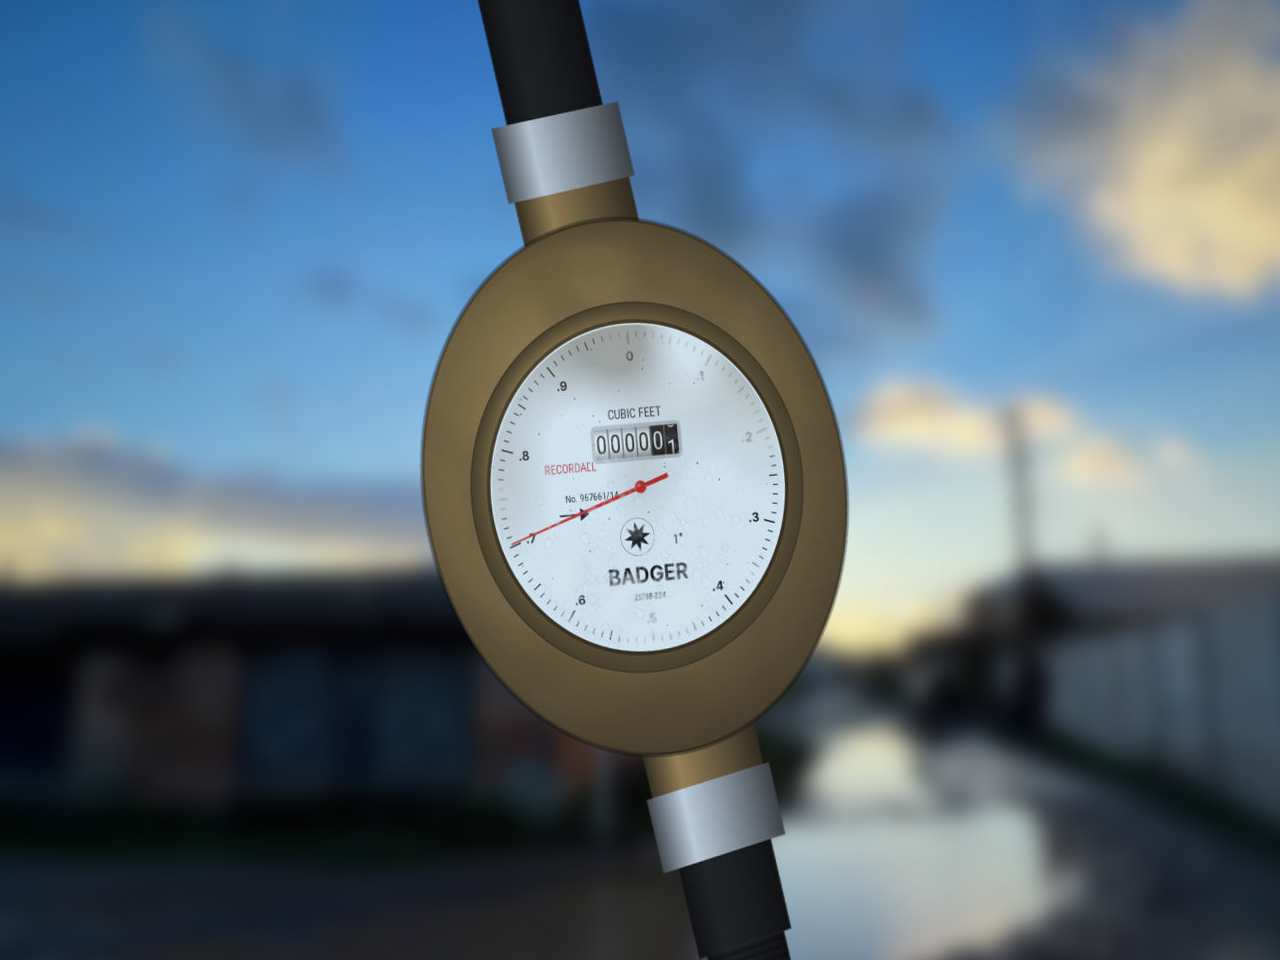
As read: 0.70 (ft³)
